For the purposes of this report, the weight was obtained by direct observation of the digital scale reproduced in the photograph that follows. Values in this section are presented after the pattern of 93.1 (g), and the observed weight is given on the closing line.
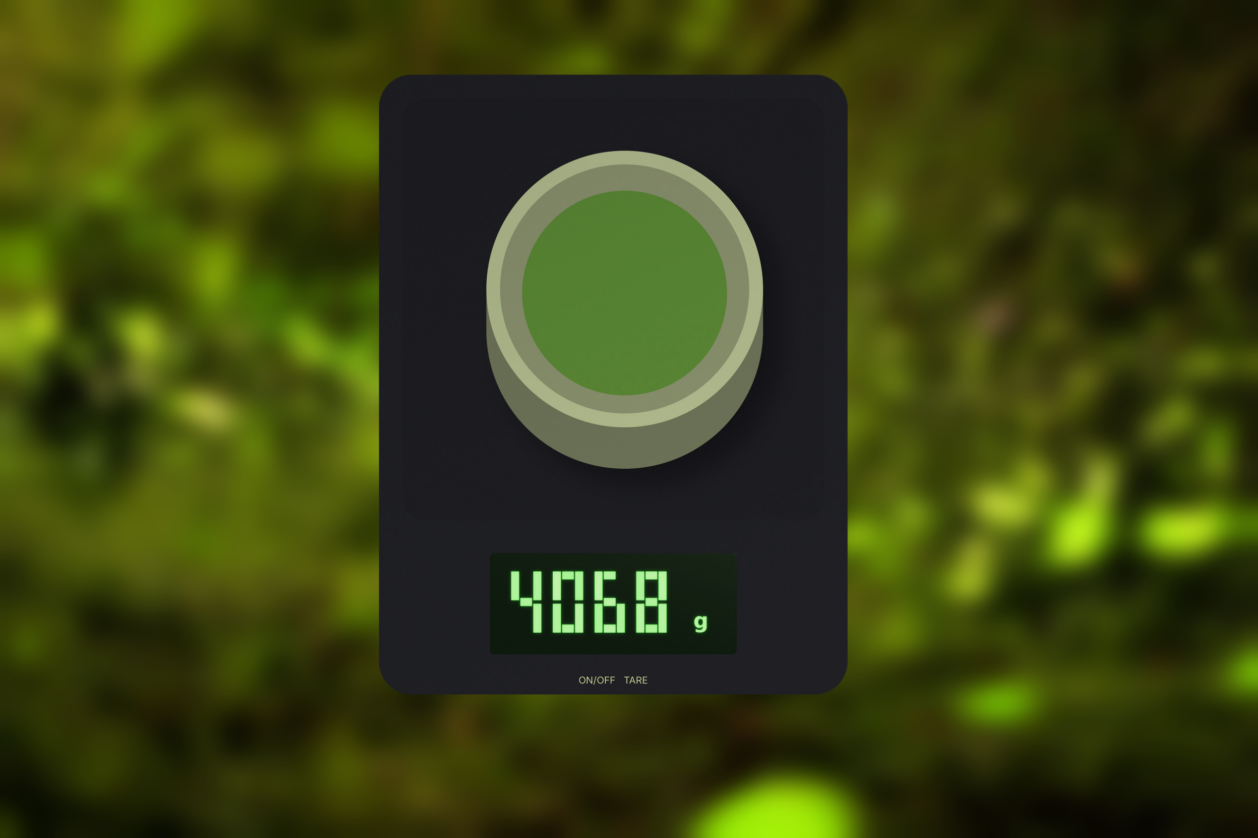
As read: 4068 (g)
